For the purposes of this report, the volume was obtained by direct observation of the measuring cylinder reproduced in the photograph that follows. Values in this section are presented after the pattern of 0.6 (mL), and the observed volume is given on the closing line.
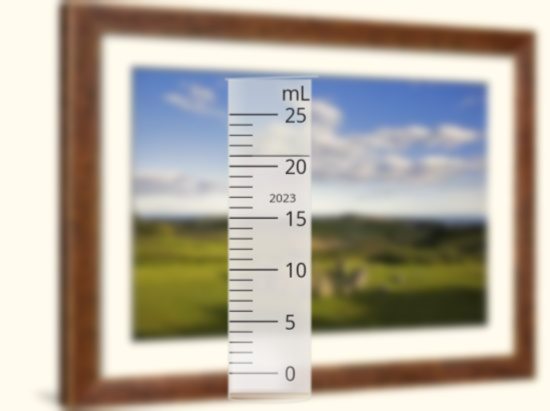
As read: 21 (mL)
